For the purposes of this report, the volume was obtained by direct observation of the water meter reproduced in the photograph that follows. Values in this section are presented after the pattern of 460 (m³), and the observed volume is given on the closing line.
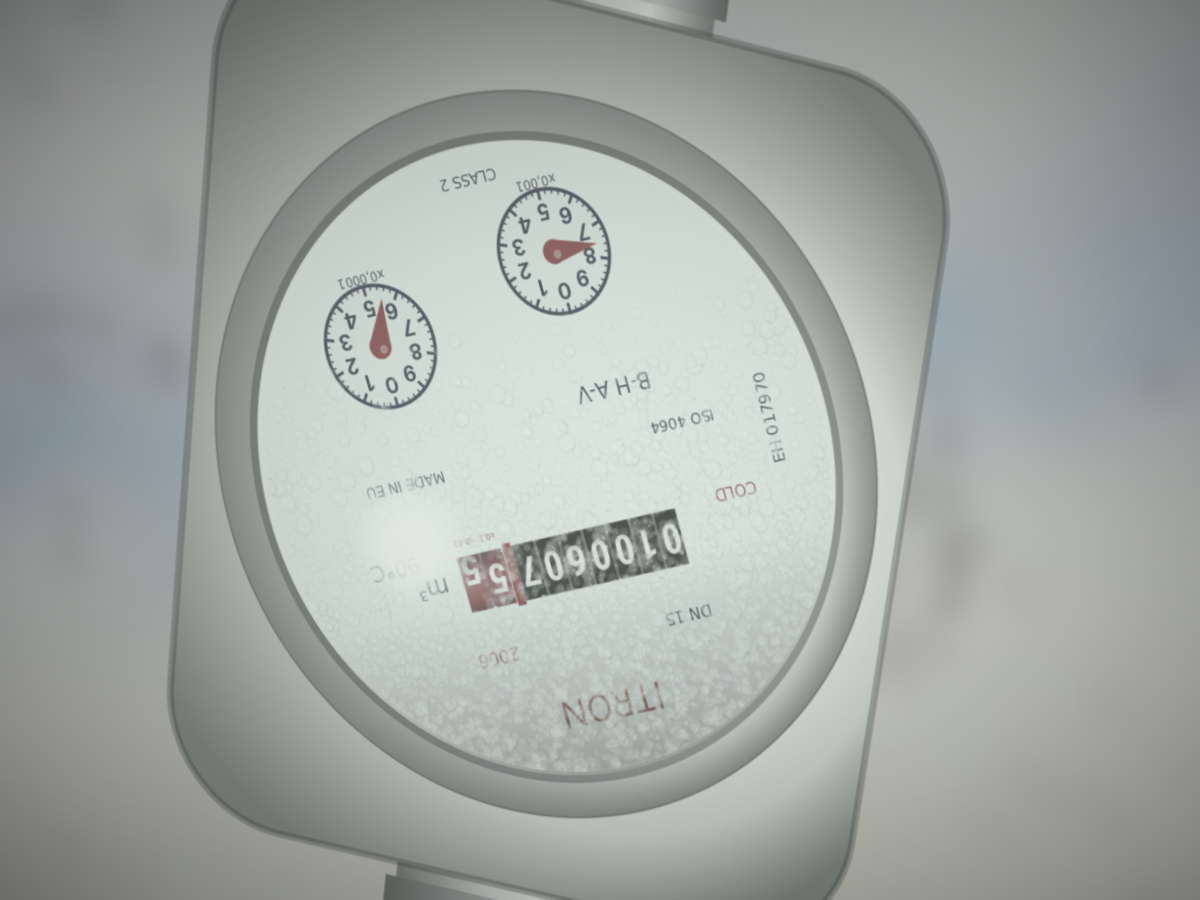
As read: 100607.5475 (m³)
